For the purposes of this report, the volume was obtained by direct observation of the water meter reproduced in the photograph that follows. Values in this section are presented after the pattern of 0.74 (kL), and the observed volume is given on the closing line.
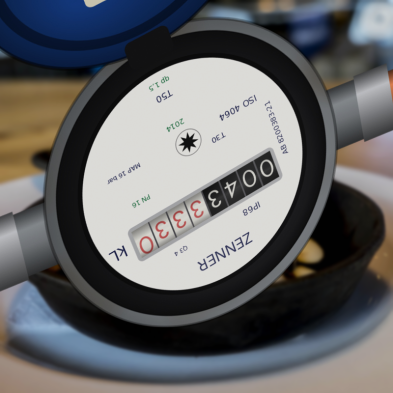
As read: 43.3330 (kL)
